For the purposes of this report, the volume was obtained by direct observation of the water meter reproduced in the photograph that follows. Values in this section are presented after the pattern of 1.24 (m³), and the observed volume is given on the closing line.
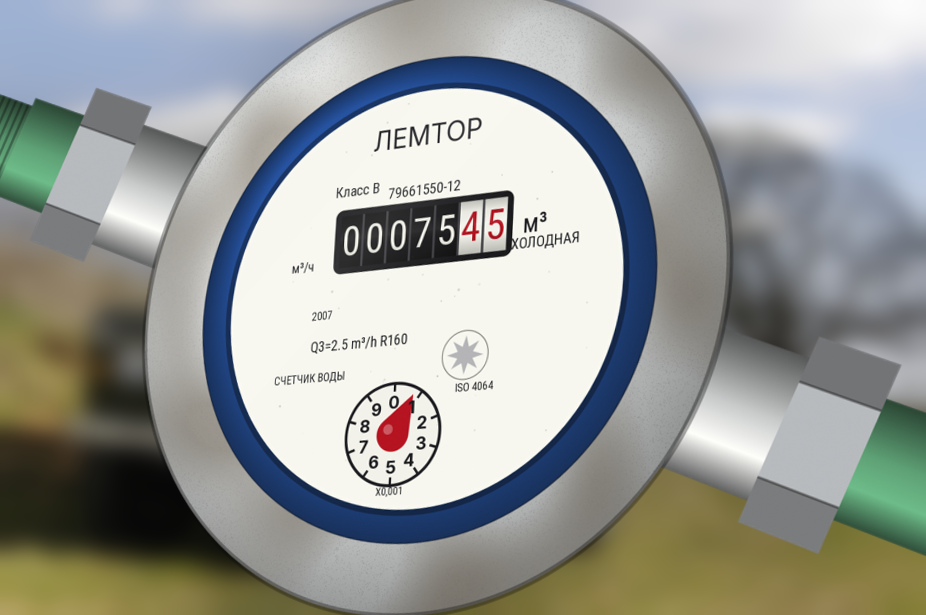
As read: 75.450 (m³)
